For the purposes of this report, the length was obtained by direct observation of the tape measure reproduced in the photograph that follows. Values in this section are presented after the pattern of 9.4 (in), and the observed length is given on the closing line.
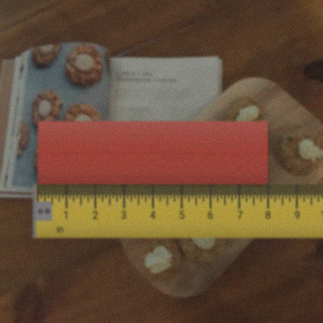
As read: 8 (in)
